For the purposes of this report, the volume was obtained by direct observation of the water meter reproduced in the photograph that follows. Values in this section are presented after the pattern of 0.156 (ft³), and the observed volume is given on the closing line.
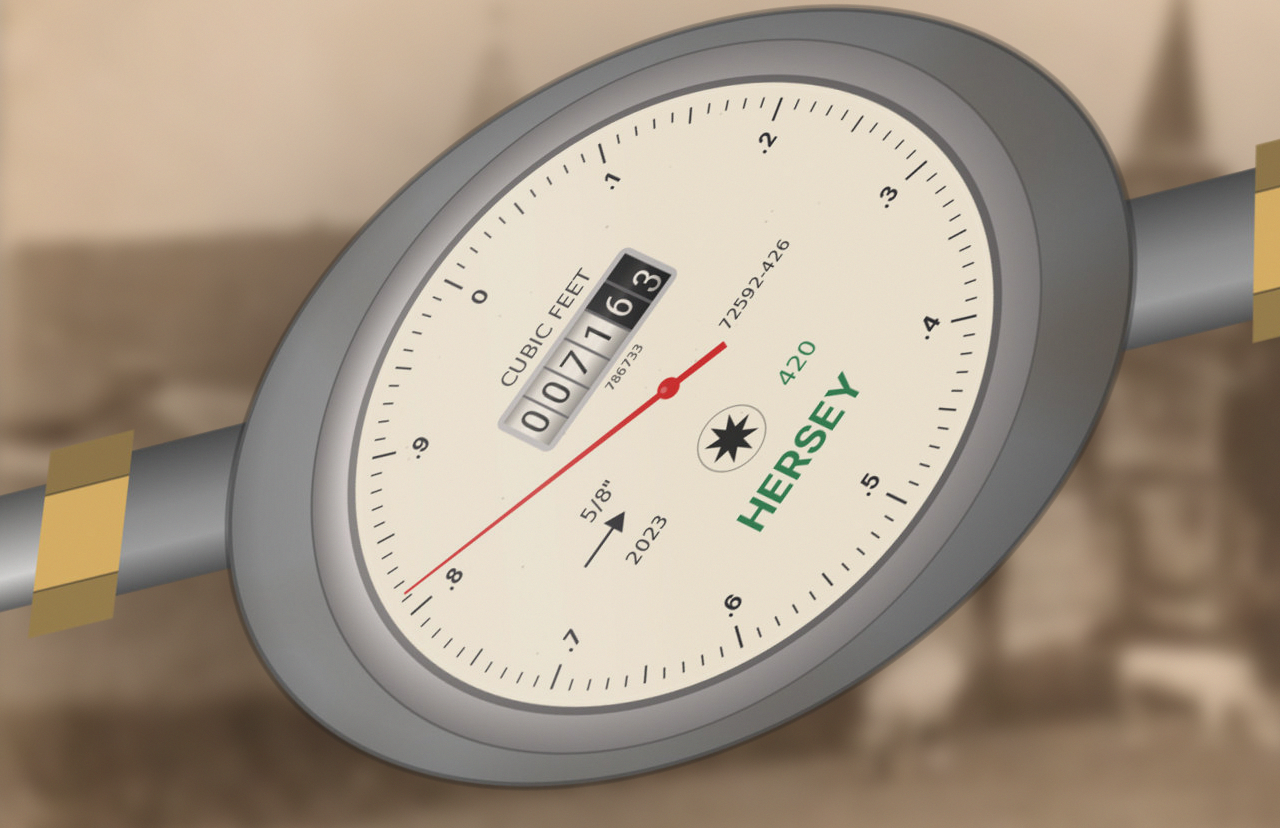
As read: 7162.81 (ft³)
